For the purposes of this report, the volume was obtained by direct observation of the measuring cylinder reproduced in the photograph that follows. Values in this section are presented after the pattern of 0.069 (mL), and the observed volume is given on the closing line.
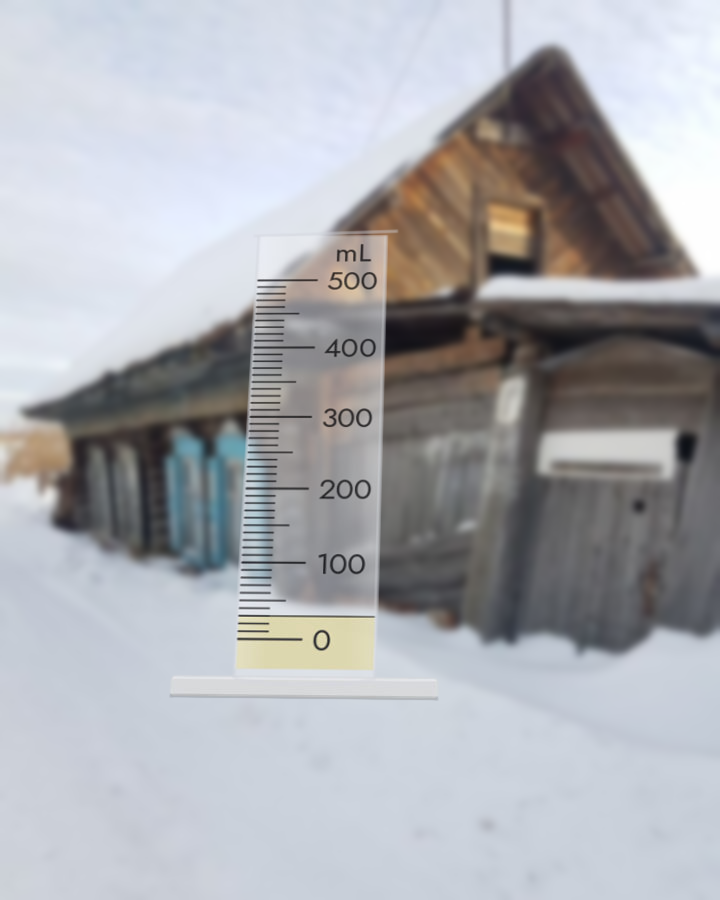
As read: 30 (mL)
